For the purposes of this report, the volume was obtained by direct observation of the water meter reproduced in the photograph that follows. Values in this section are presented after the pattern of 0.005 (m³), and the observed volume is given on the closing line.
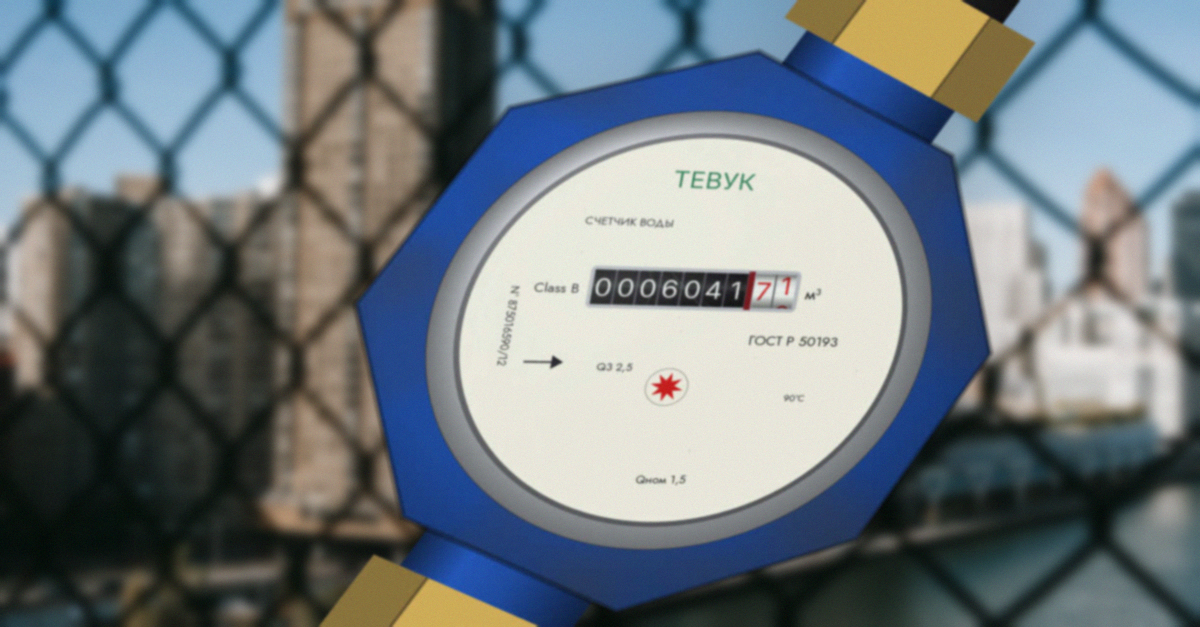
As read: 6041.71 (m³)
